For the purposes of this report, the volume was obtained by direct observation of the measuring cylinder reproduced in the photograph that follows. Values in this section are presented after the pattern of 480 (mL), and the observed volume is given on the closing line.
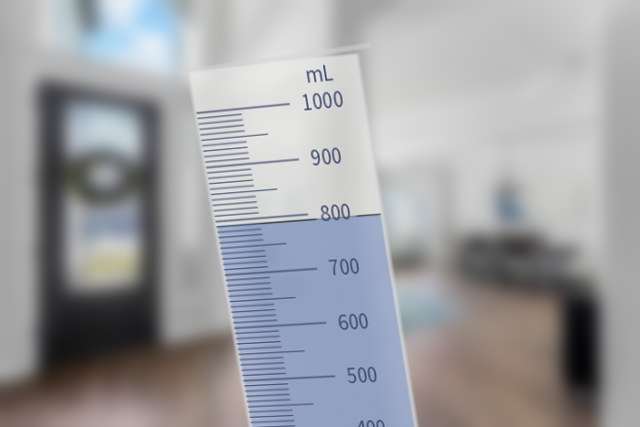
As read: 790 (mL)
